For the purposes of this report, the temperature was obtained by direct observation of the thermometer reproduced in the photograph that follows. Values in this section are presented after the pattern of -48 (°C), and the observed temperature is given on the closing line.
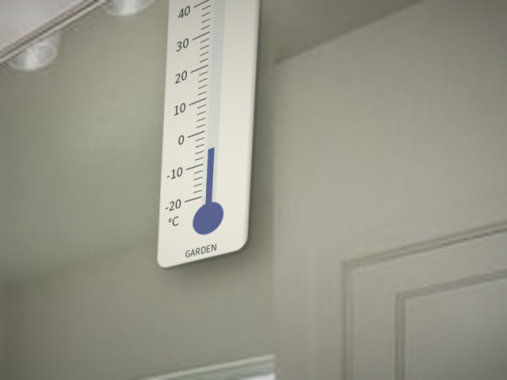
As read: -6 (°C)
